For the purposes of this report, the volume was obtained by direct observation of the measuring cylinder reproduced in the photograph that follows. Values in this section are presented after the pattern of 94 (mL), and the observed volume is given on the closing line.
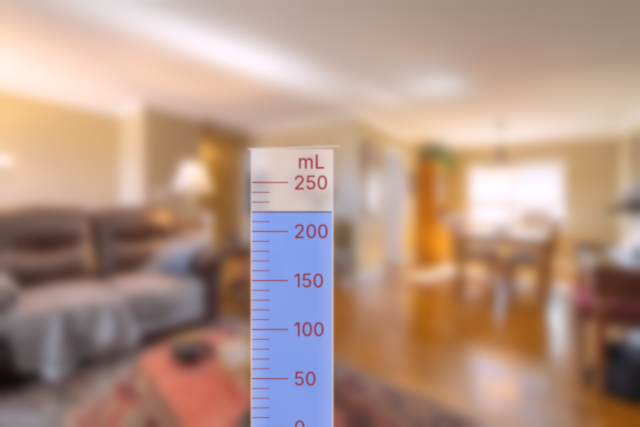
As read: 220 (mL)
